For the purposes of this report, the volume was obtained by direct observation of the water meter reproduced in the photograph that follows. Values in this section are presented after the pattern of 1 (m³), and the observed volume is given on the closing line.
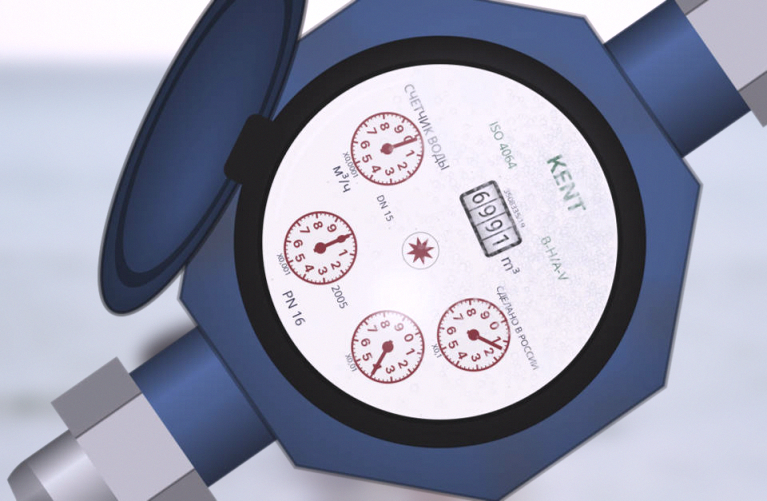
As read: 6991.1400 (m³)
